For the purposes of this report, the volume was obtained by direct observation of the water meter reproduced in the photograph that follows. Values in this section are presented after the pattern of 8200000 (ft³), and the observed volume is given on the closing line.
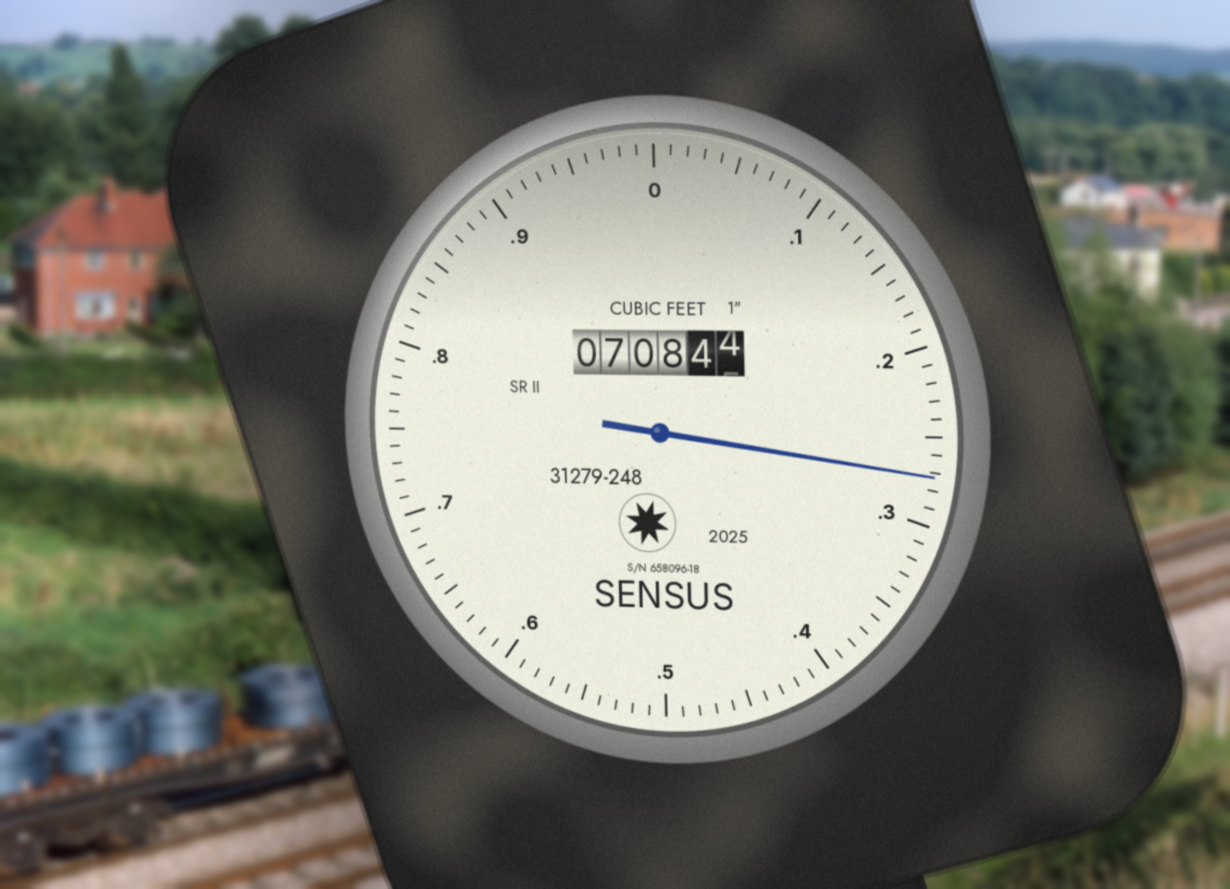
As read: 70844.27 (ft³)
